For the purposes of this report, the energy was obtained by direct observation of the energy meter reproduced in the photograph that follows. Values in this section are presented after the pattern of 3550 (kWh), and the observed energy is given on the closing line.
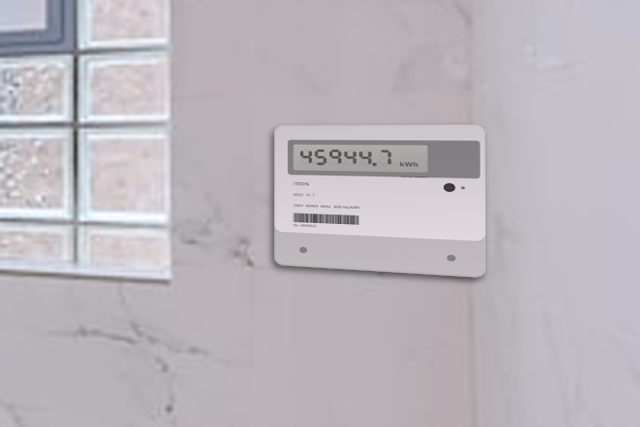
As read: 45944.7 (kWh)
